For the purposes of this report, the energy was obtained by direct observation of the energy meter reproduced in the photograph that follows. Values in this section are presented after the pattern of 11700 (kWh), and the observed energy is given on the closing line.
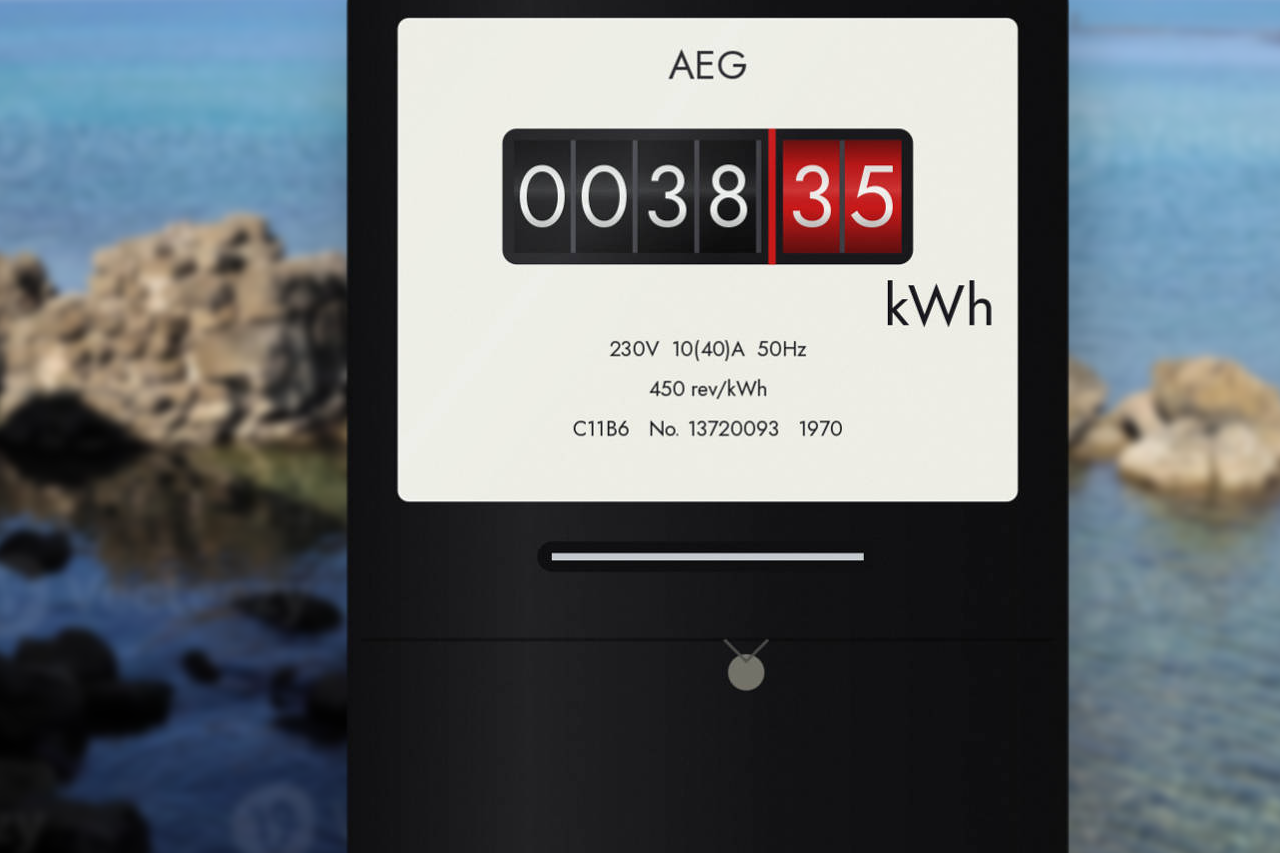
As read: 38.35 (kWh)
